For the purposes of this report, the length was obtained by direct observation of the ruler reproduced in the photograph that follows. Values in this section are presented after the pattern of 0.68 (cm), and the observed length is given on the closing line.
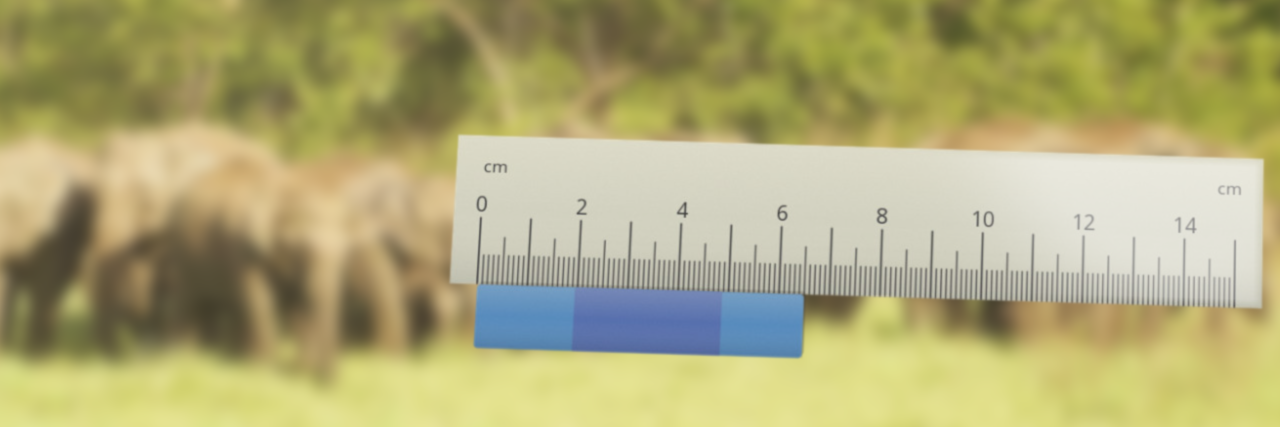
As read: 6.5 (cm)
